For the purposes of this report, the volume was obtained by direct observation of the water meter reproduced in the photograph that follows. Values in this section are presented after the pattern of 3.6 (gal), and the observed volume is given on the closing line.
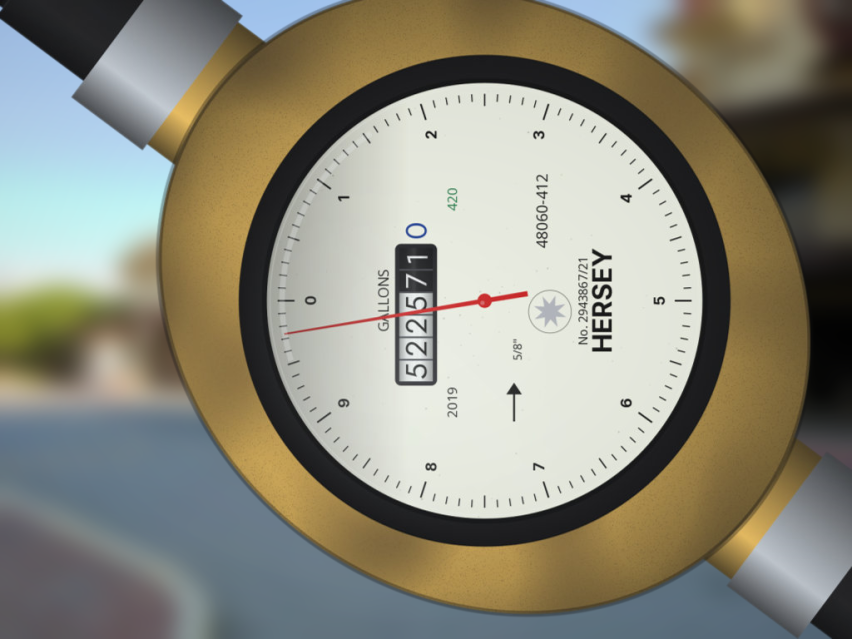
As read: 5225709.7 (gal)
